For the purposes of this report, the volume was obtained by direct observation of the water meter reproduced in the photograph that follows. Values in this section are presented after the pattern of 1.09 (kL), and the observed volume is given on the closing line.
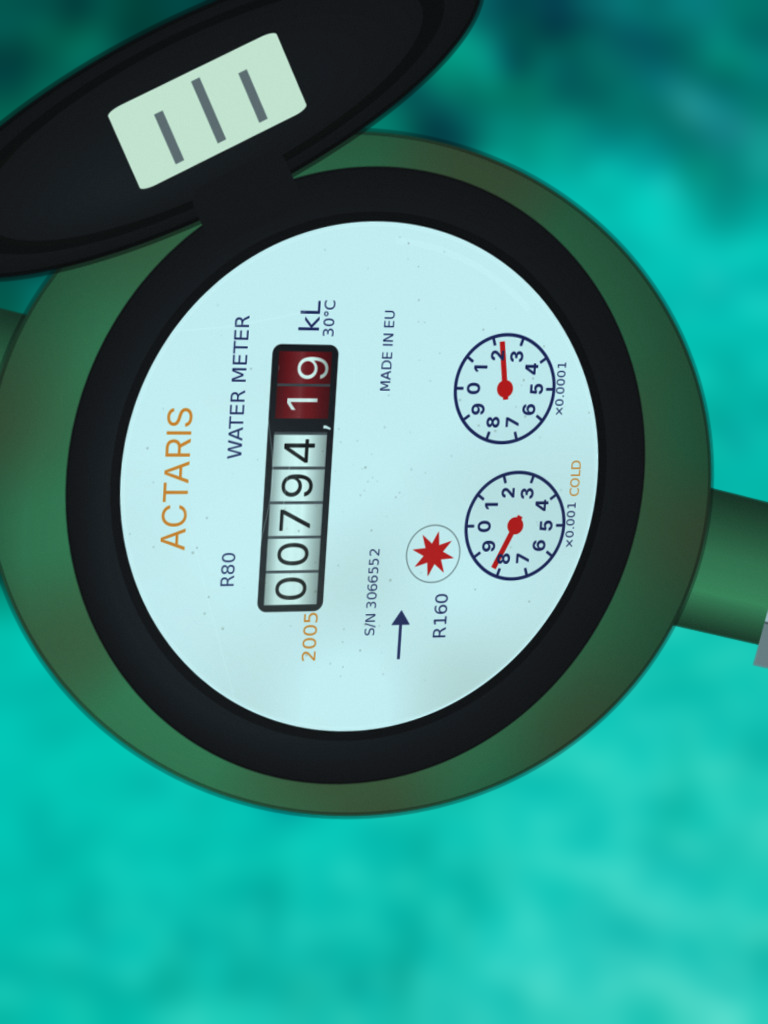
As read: 794.1882 (kL)
